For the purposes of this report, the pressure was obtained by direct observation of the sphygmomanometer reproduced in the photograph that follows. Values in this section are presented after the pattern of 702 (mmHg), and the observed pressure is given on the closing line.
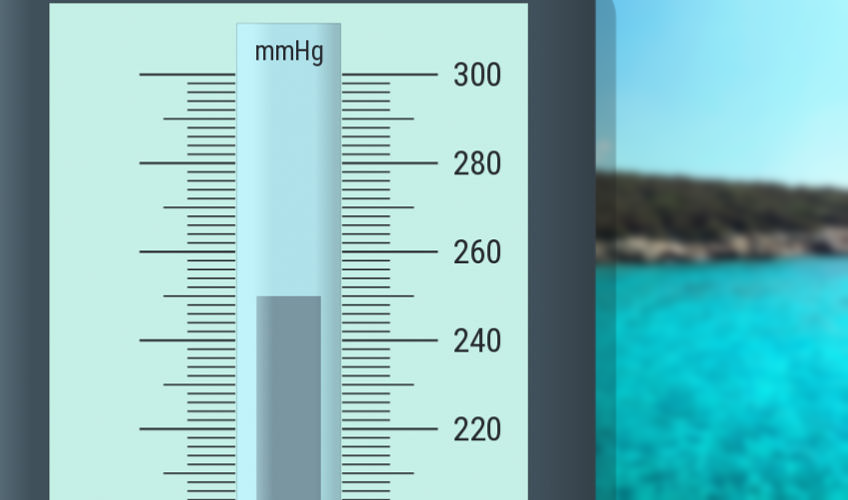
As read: 250 (mmHg)
